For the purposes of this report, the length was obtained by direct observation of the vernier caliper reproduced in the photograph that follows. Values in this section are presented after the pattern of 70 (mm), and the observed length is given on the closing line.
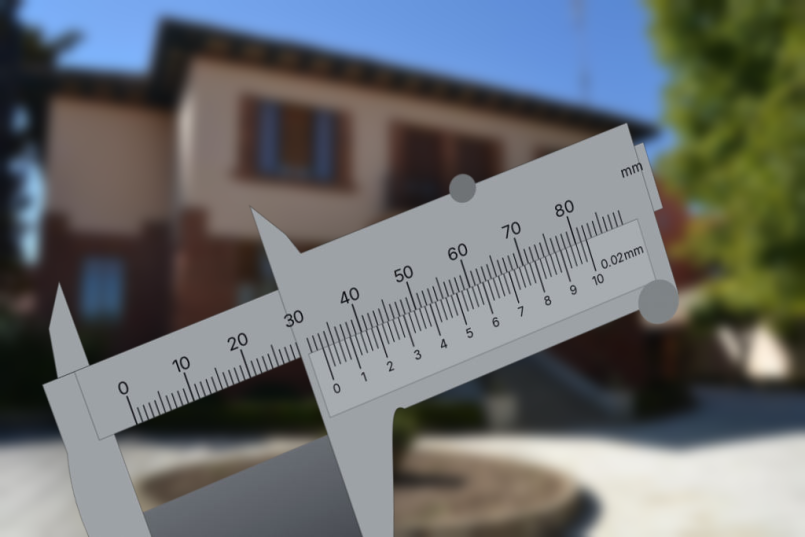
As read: 33.0 (mm)
